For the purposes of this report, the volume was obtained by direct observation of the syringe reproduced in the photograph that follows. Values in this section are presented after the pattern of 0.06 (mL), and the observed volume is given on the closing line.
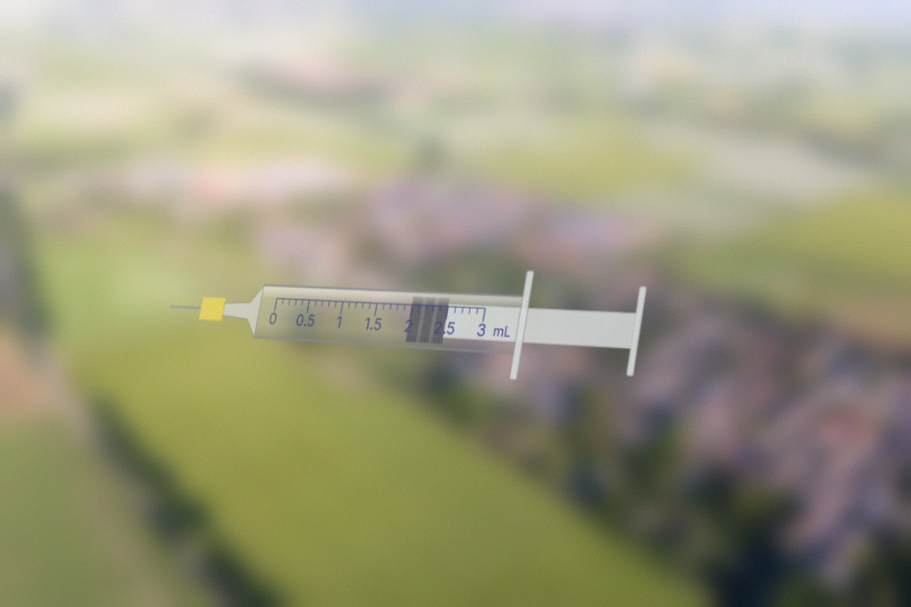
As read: 2 (mL)
